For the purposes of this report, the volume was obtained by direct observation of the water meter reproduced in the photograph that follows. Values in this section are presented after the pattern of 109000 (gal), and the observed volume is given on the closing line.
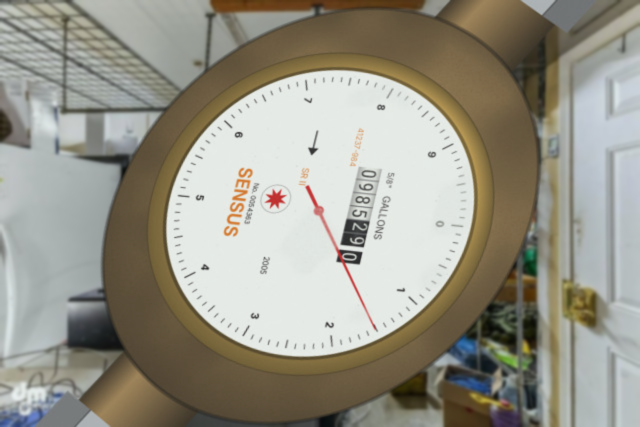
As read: 985291.5 (gal)
